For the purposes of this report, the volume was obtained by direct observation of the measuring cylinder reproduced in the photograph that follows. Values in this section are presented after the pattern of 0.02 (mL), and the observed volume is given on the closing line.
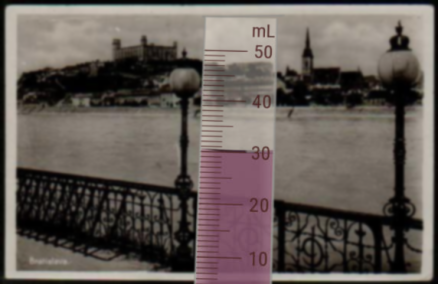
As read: 30 (mL)
